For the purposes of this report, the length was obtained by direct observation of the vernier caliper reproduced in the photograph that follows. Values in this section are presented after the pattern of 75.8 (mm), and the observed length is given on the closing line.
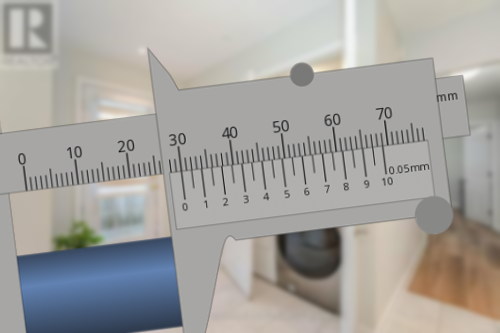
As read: 30.0 (mm)
